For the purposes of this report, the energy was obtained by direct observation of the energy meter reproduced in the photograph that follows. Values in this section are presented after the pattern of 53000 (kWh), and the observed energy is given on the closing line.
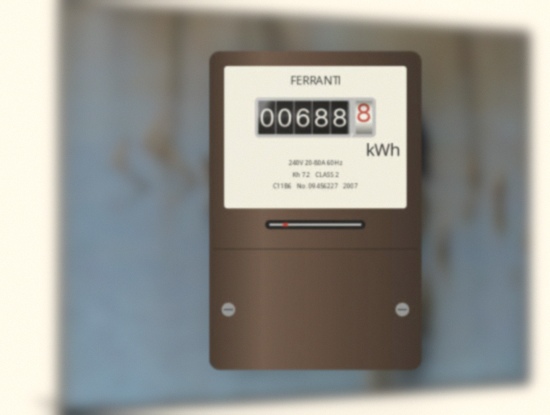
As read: 688.8 (kWh)
